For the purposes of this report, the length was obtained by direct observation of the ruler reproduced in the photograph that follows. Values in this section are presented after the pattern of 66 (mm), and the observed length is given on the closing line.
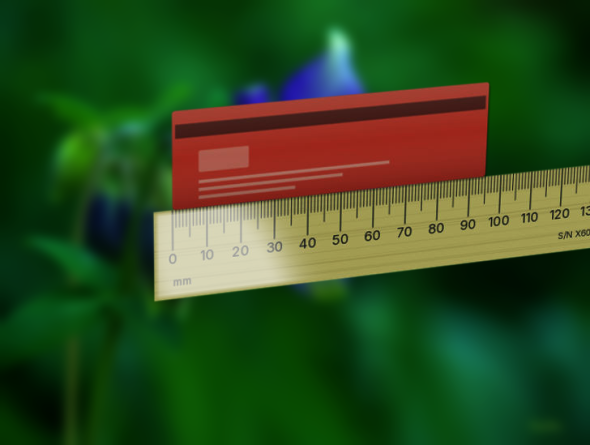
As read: 95 (mm)
